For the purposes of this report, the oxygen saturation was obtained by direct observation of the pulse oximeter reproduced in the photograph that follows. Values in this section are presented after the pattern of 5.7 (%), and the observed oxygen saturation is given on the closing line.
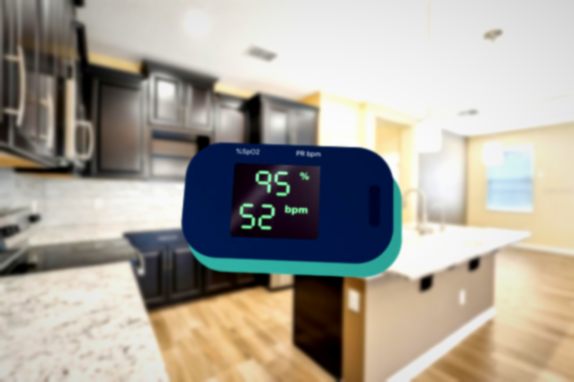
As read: 95 (%)
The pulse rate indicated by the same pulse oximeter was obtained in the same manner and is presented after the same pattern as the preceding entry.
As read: 52 (bpm)
